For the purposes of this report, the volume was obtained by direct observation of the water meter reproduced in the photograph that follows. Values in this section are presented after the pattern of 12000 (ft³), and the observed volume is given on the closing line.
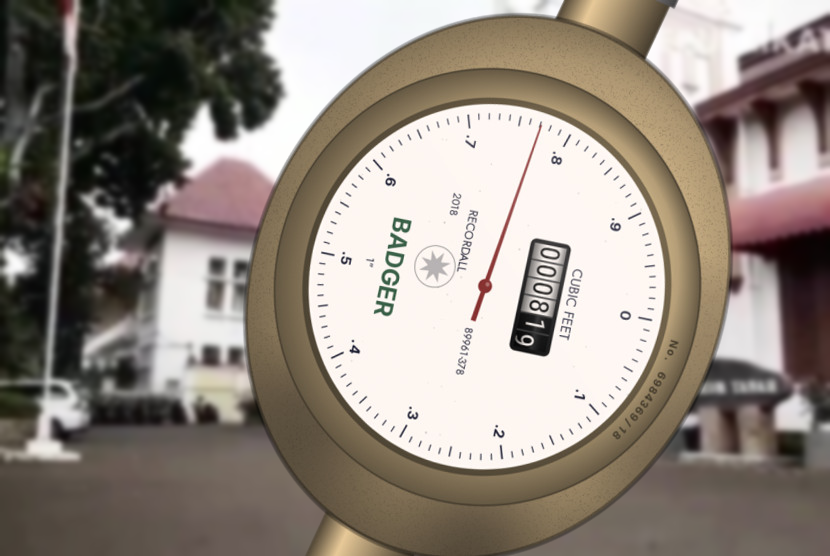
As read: 818.77 (ft³)
